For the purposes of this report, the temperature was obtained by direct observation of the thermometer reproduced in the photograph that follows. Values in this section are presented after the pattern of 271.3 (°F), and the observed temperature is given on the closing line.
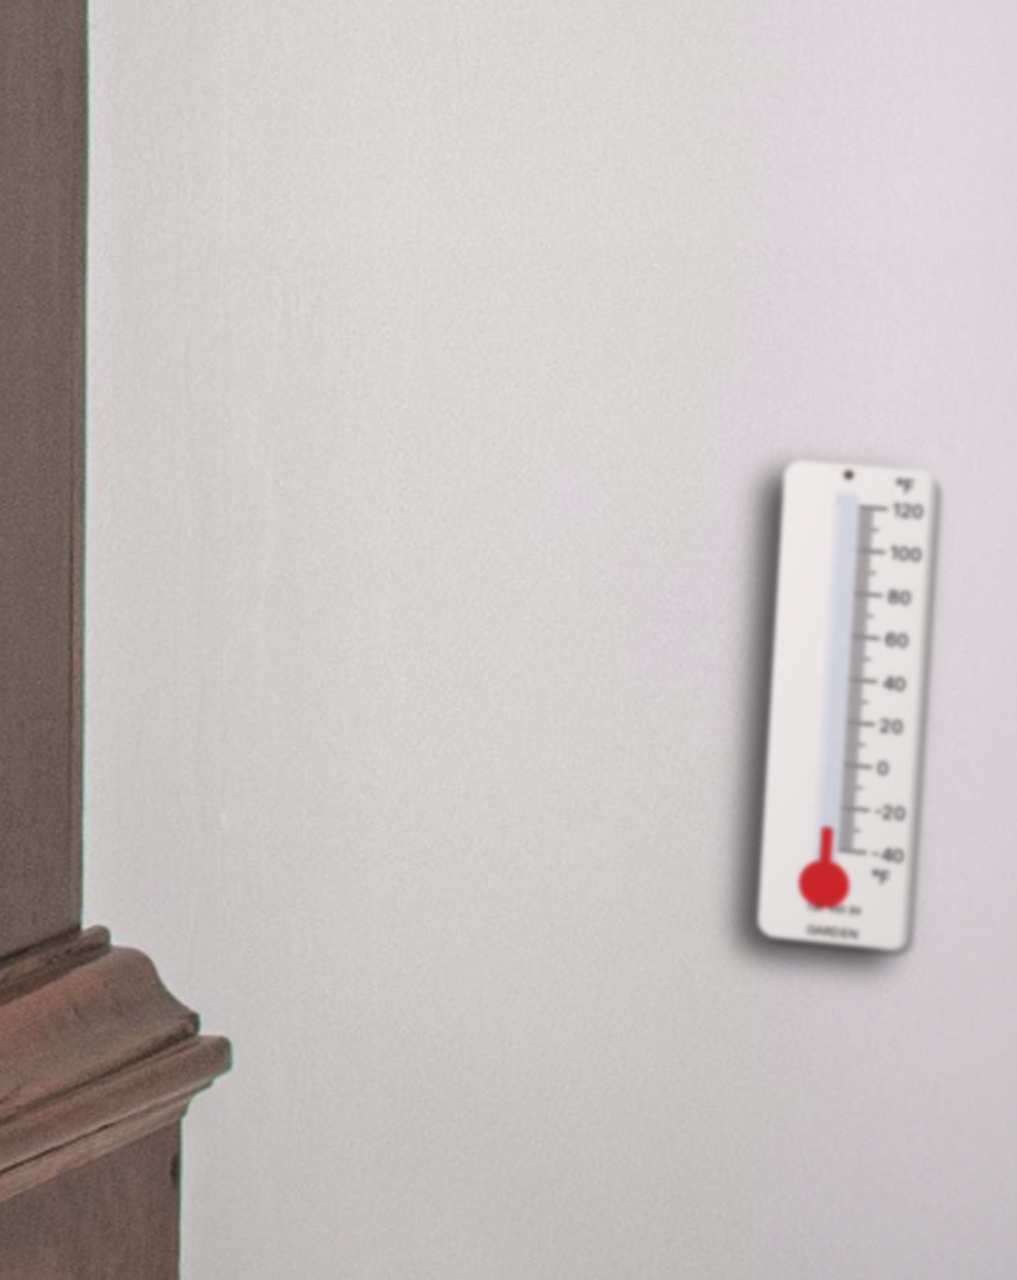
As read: -30 (°F)
